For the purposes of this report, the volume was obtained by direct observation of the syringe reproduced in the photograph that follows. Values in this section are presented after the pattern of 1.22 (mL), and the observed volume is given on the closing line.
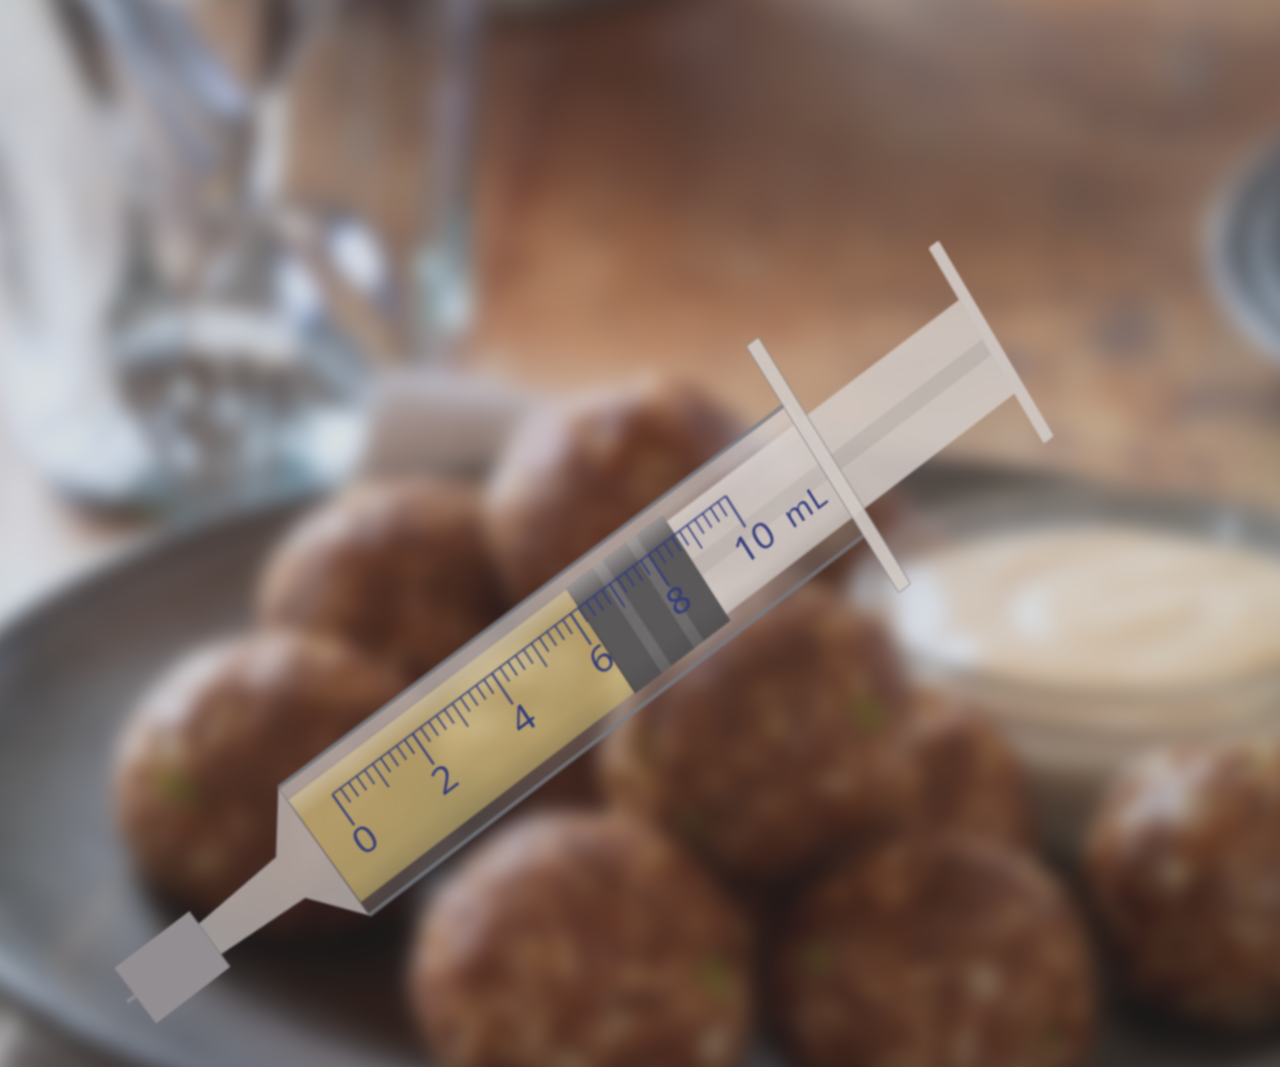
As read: 6.2 (mL)
